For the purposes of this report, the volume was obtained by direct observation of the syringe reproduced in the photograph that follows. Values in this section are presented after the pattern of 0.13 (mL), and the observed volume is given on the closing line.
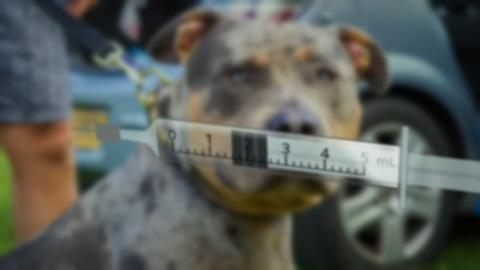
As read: 1.6 (mL)
